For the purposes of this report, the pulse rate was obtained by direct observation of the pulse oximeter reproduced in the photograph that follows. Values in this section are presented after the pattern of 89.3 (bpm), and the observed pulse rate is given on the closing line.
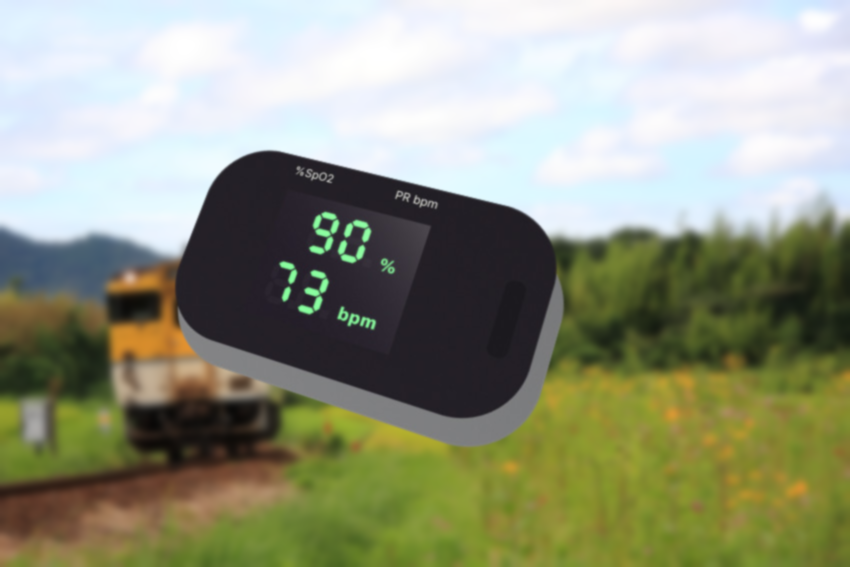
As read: 73 (bpm)
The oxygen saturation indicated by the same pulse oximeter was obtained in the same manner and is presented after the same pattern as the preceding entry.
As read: 90 (%)
